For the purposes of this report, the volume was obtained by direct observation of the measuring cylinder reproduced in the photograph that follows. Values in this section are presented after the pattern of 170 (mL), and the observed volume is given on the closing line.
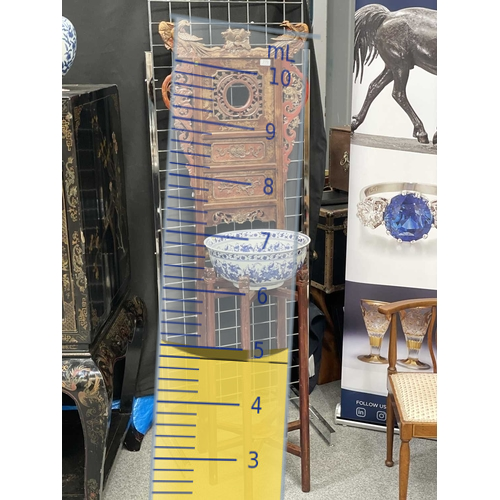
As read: 4.8 (mL)
